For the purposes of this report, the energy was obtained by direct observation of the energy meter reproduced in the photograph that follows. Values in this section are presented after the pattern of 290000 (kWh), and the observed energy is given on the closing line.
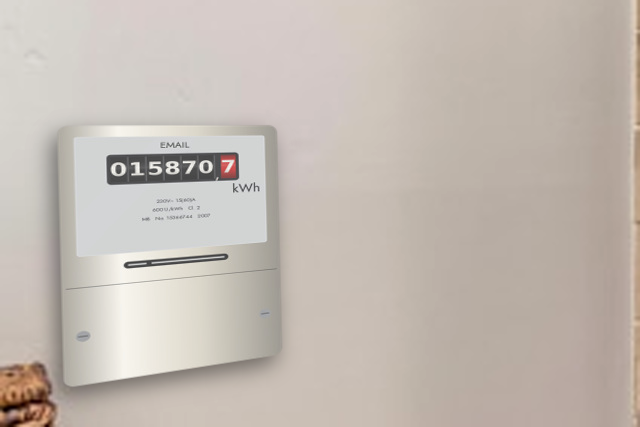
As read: 15870.7 (kWh)
